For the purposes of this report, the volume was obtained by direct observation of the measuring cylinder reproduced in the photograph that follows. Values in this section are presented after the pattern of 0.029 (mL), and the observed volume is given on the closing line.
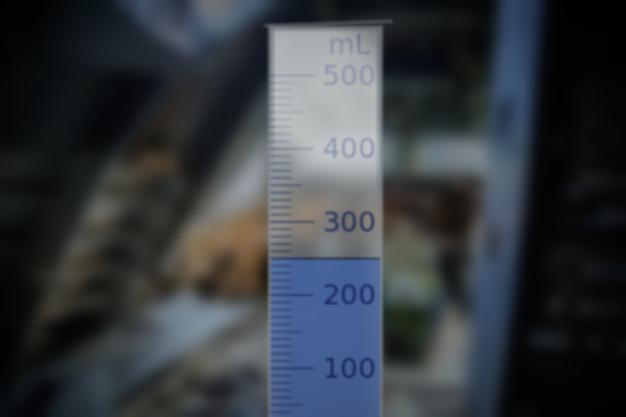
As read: 250 (mL)
